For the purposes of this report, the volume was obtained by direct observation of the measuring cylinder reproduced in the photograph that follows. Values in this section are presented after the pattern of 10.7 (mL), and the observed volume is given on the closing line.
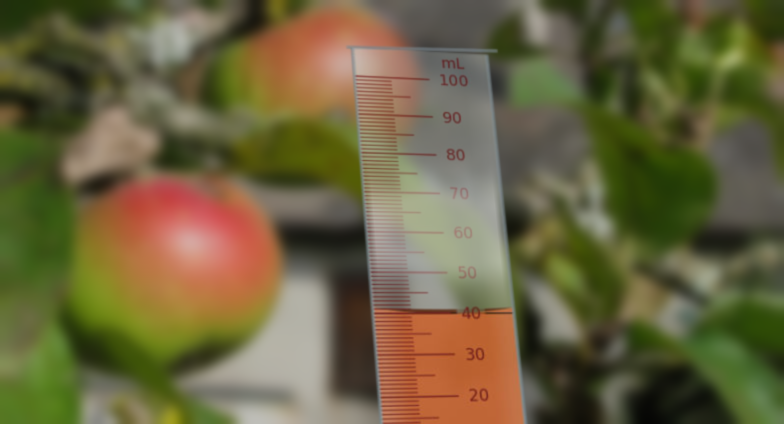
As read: 40 (mL)
